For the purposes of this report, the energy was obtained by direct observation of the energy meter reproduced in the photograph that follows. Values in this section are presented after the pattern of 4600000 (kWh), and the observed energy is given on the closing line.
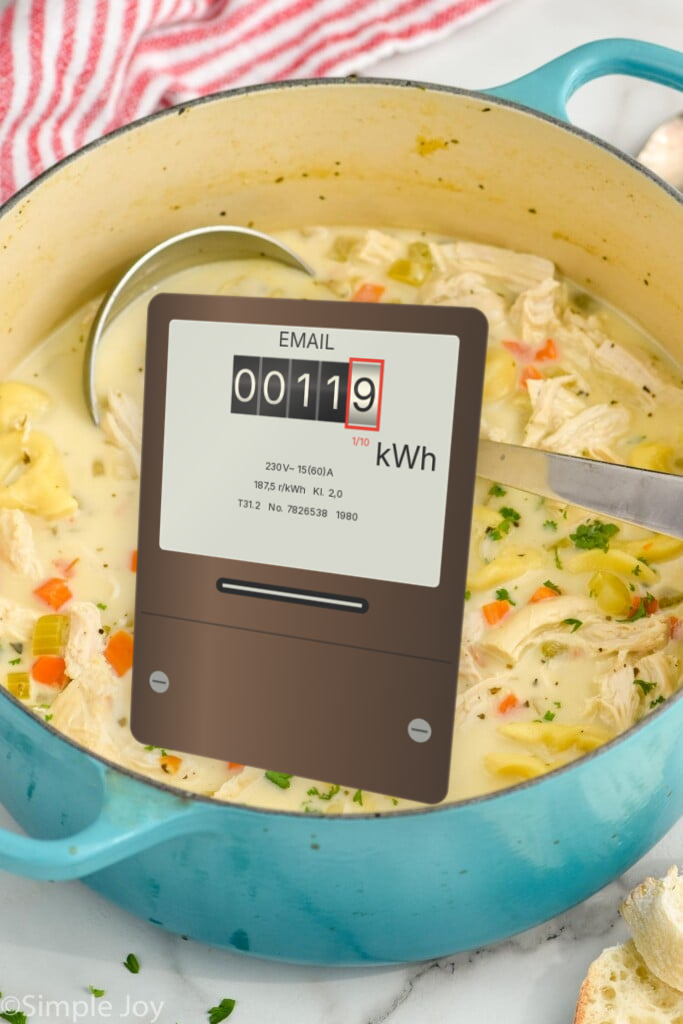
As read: 11.9 (kWh)
